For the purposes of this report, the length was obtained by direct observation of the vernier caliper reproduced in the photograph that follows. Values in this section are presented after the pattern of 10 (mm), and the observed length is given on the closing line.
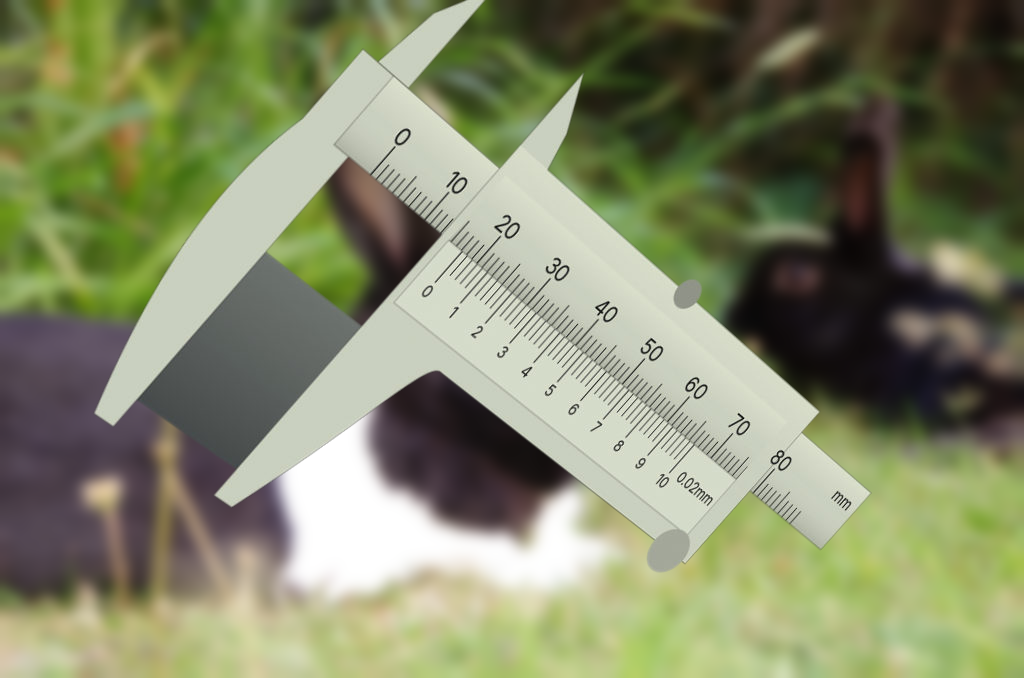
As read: 17.2 (mm)
